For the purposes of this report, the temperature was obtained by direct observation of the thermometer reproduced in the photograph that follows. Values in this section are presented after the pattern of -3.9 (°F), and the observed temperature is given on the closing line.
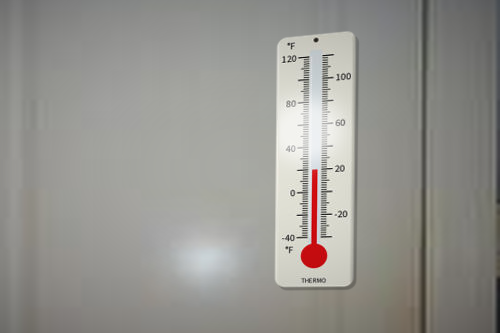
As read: 20 (°F)
